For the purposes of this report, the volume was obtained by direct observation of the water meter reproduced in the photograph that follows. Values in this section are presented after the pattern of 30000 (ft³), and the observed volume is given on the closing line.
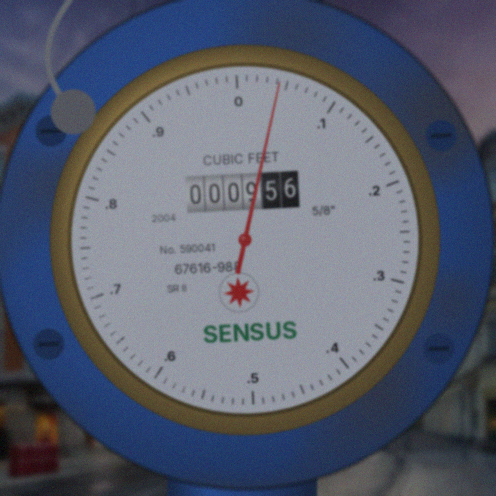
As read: 956.04 (ft³)
